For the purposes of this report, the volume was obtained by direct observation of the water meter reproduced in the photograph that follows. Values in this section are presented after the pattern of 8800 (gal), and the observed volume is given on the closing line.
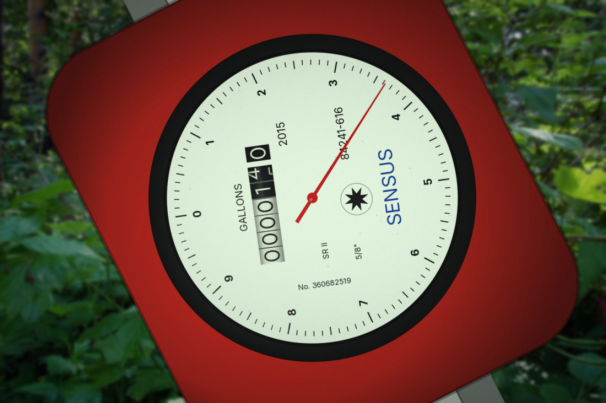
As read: 143.6 (gal)
